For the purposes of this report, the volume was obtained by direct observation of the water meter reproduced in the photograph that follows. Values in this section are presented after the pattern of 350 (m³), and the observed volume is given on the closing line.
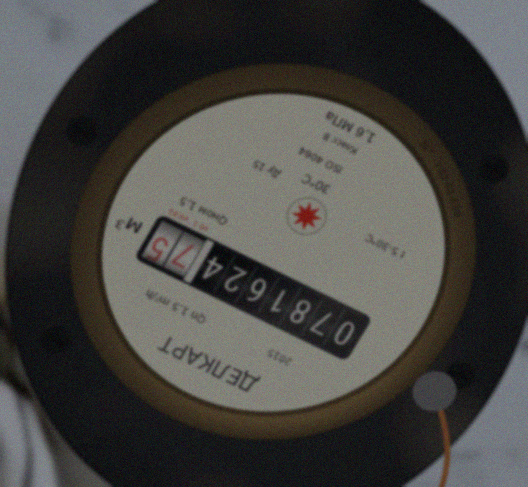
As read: 781624.75 (m³)
